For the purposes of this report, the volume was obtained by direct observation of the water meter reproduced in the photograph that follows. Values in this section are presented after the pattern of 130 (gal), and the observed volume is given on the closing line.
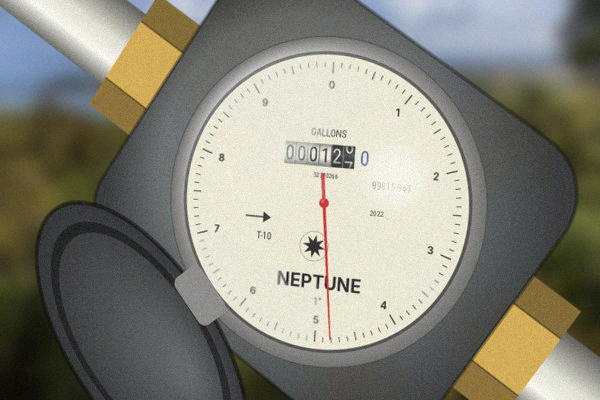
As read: 1264.8 (gal)
